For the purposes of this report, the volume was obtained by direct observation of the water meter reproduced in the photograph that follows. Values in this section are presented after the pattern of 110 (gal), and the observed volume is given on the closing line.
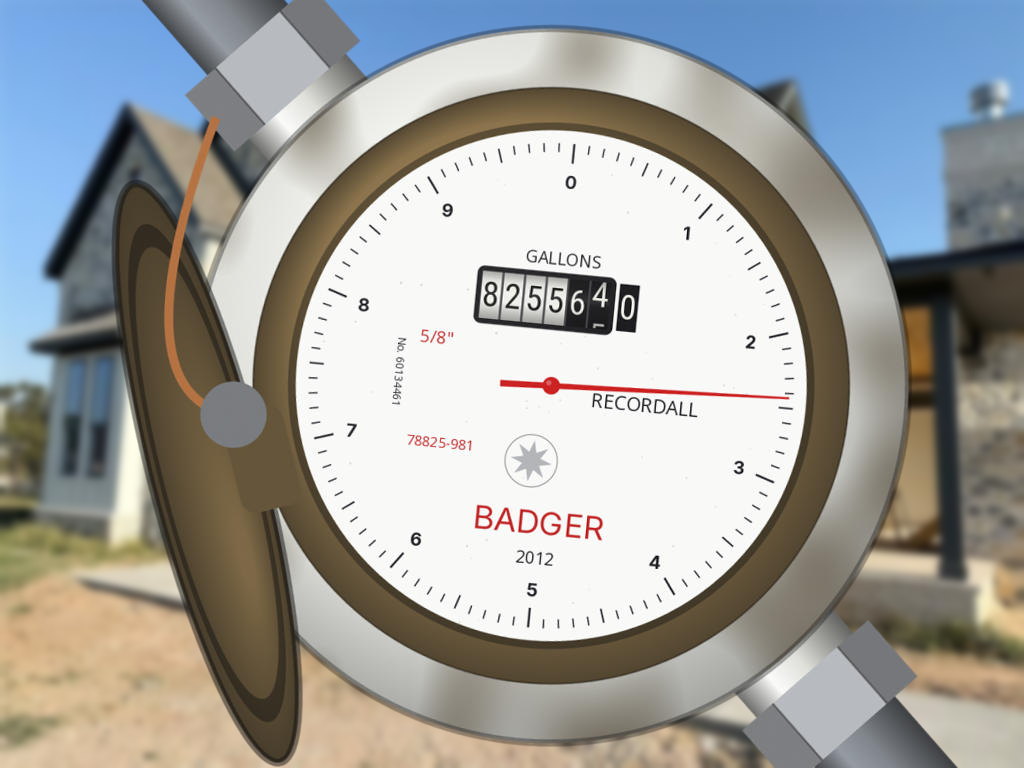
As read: 8255642.4 (gal)
